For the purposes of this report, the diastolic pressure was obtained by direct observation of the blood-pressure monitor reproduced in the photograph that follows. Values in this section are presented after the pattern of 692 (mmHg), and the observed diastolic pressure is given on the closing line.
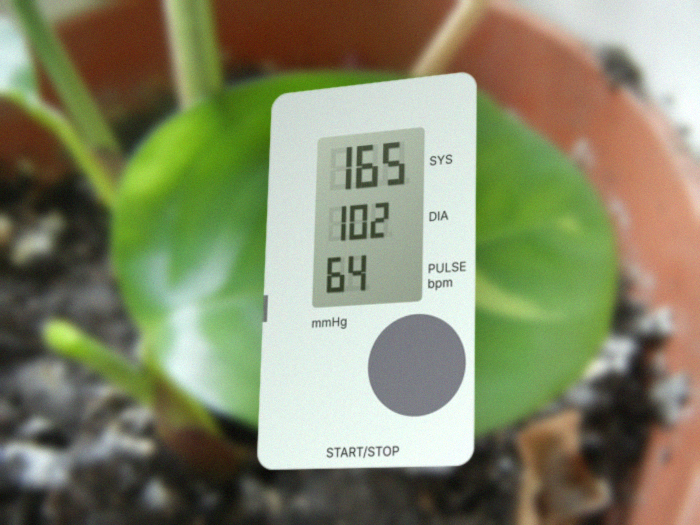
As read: 102 (mmHg)
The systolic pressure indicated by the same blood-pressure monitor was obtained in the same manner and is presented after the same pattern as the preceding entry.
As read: 165 (mmHg)
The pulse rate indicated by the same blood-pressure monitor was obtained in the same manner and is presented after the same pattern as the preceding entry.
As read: 64 (bpm)
